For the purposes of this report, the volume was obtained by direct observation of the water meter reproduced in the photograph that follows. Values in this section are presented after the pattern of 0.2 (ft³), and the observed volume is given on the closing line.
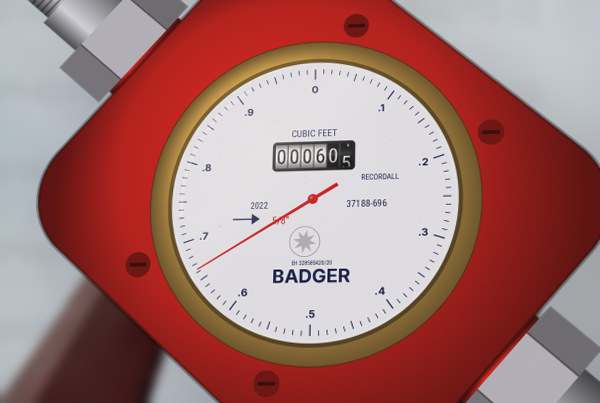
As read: 604.66 (ft³)
